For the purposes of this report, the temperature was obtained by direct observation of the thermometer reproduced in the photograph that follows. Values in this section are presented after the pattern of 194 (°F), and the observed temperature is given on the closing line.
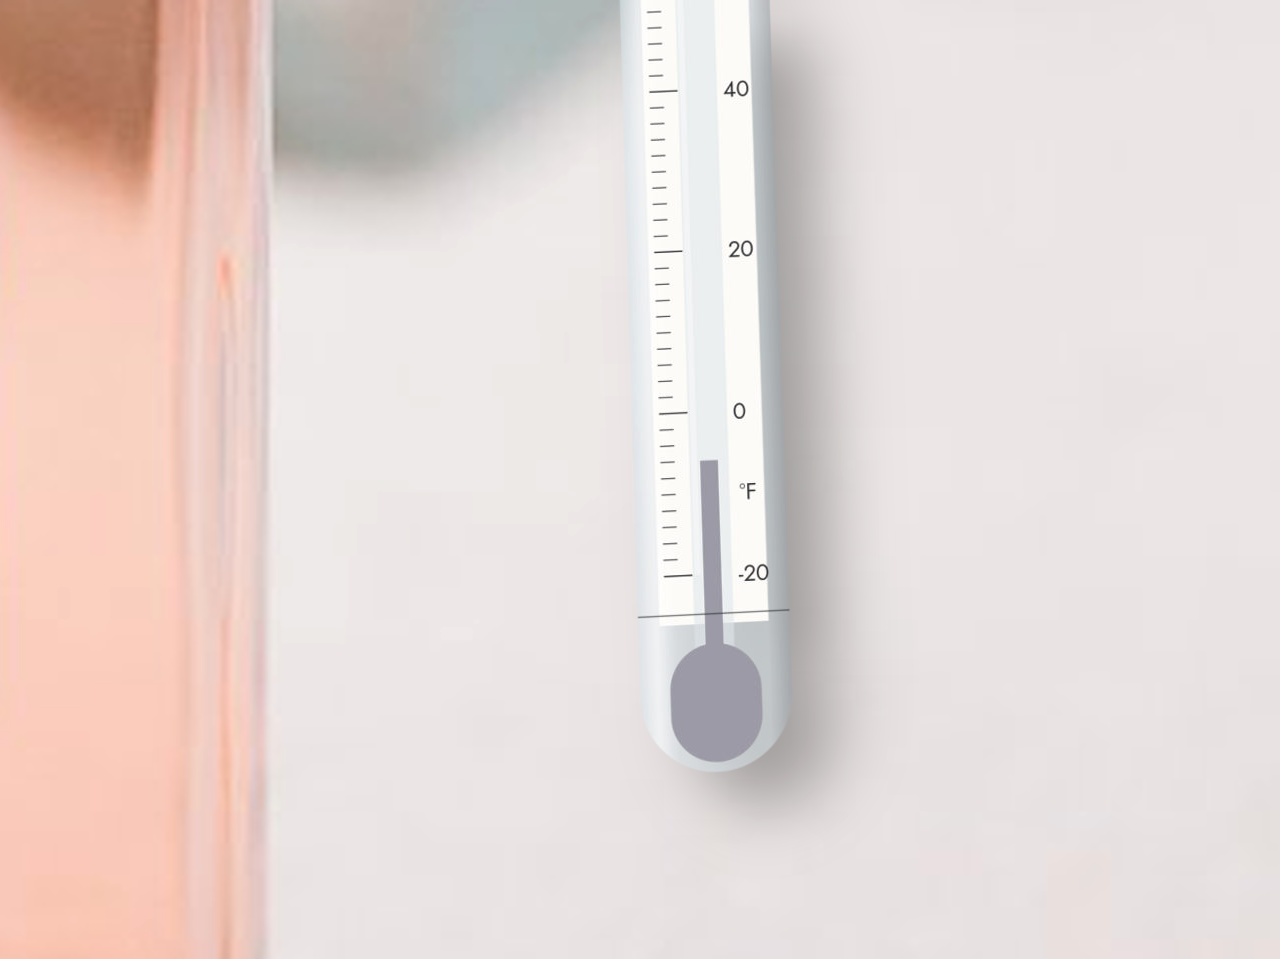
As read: -6 (°F)
